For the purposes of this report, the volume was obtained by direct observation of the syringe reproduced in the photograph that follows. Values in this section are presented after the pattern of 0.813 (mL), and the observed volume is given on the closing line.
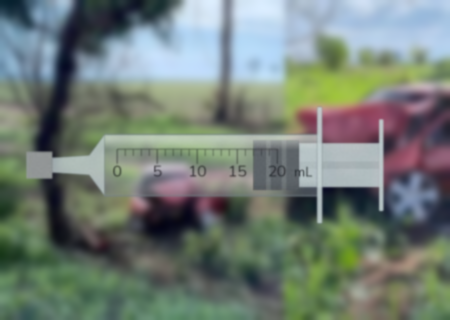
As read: 17 (mL)
